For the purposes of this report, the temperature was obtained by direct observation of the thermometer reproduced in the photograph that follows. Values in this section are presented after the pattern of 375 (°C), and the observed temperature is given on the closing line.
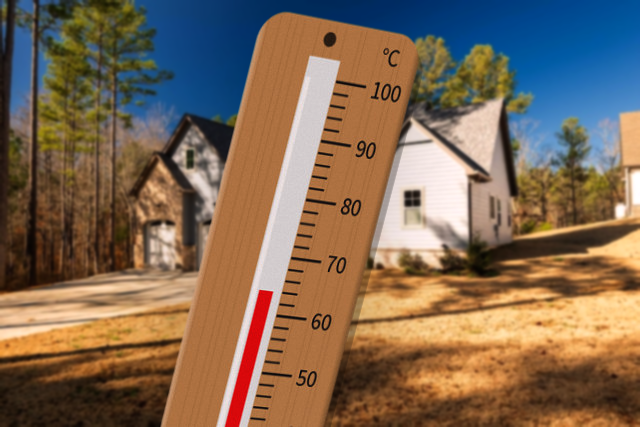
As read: 64 (°C)
